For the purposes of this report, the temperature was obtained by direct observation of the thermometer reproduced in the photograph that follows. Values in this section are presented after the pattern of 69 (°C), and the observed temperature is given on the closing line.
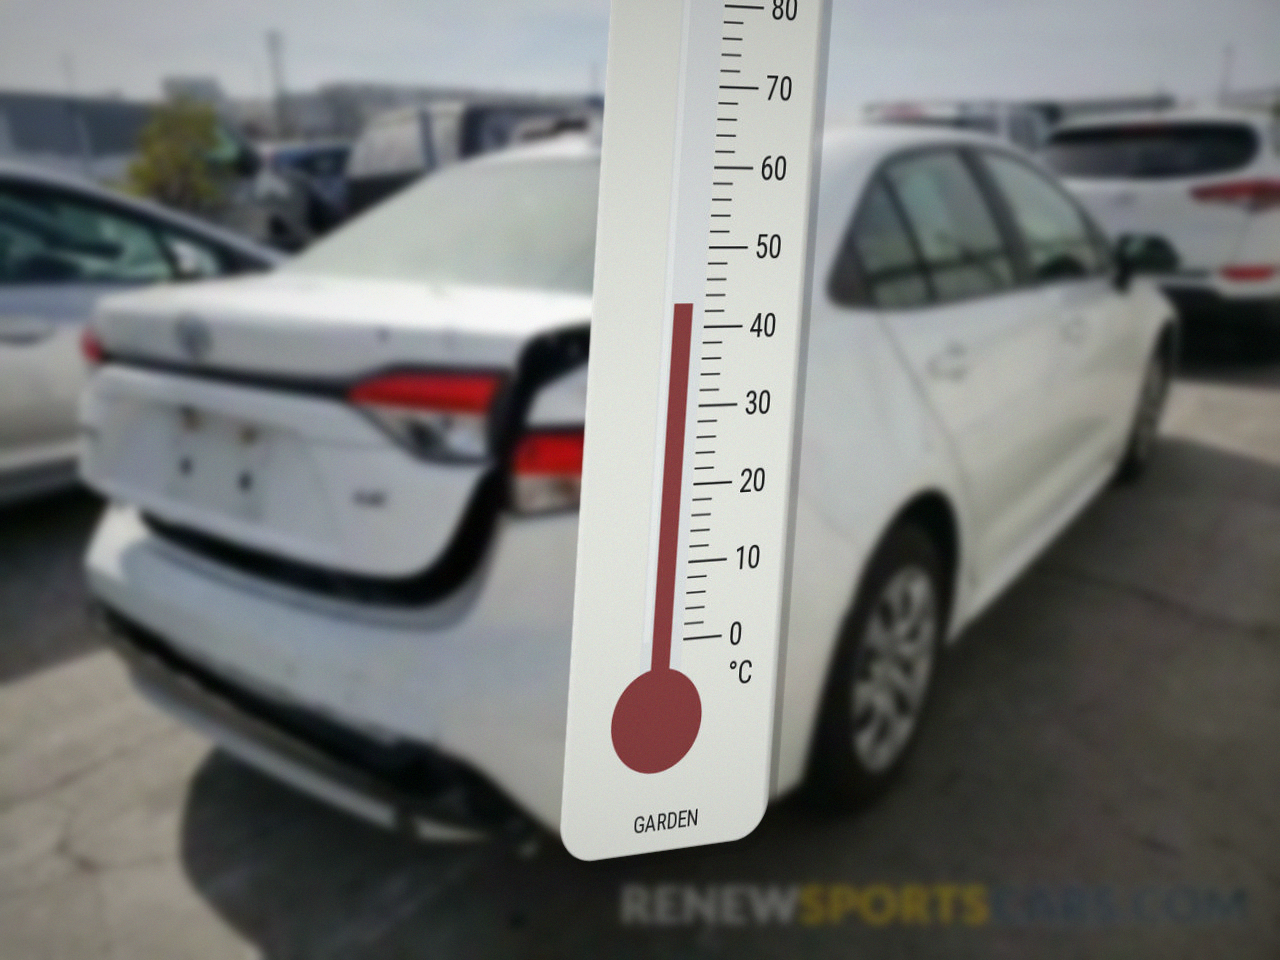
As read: 43 (°C)
